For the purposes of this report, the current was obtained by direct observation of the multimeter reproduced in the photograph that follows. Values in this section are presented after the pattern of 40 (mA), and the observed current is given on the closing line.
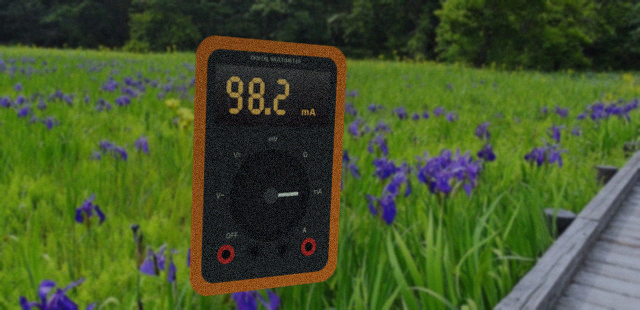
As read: 98.2 (mA)
